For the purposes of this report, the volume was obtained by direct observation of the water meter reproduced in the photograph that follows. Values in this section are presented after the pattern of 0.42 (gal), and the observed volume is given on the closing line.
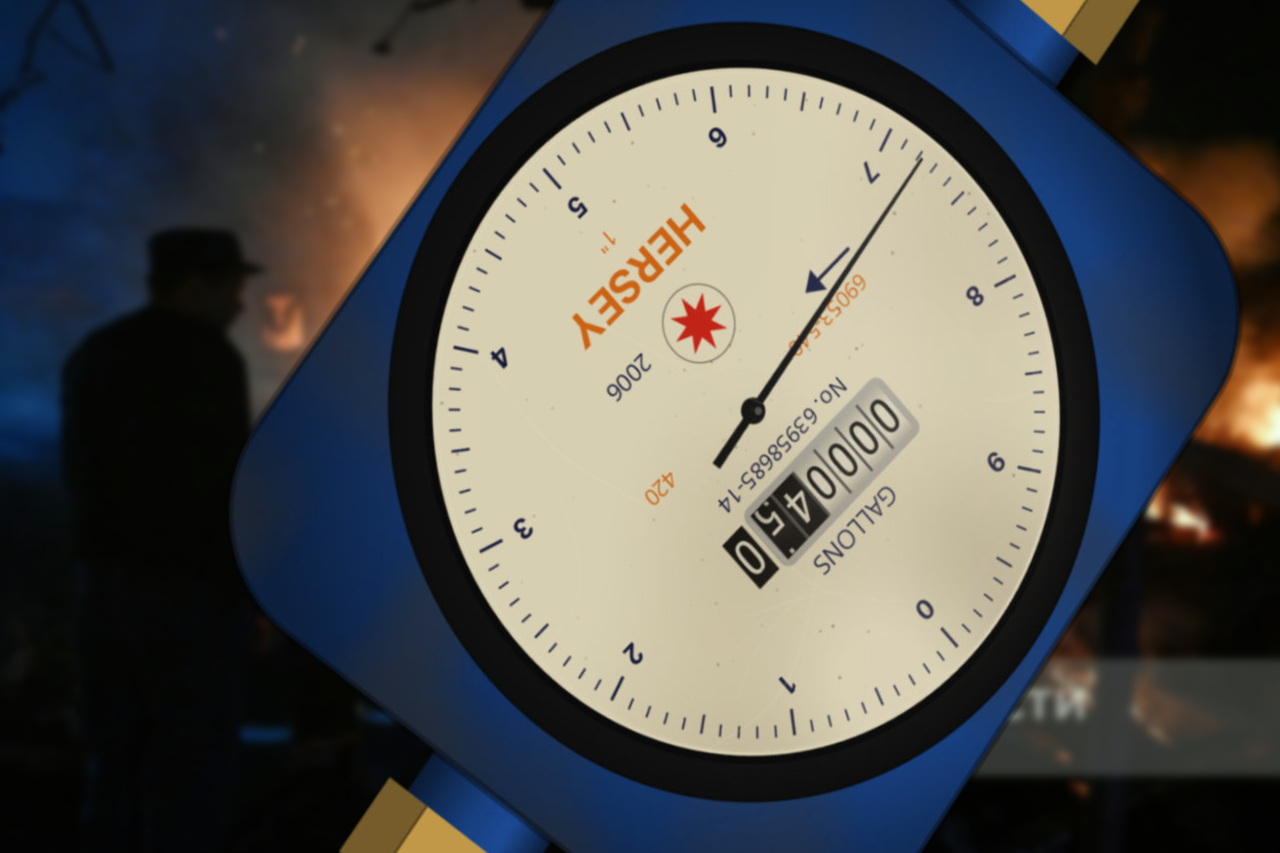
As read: 447.2 (gal)
